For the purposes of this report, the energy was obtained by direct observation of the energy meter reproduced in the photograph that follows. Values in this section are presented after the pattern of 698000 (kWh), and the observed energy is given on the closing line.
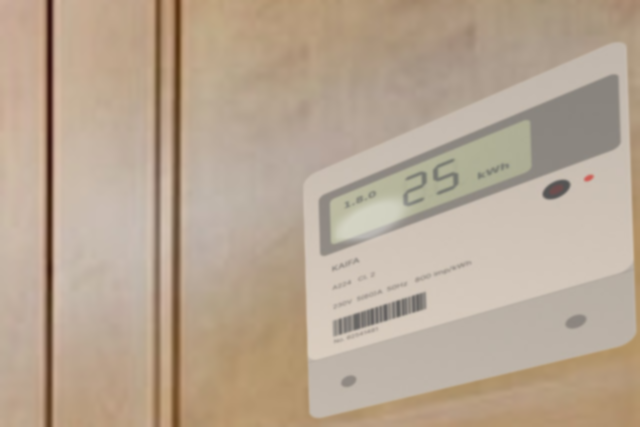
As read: 25 (kWh)
